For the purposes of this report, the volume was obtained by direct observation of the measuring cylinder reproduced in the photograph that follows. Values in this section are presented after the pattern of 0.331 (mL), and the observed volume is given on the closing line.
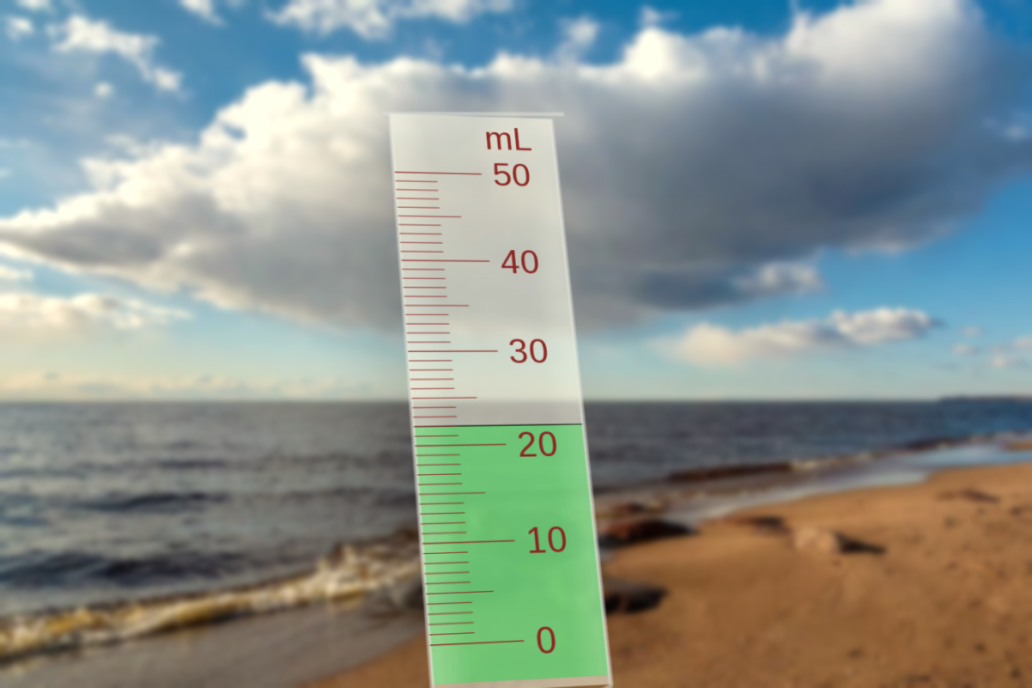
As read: 22 (mL)
